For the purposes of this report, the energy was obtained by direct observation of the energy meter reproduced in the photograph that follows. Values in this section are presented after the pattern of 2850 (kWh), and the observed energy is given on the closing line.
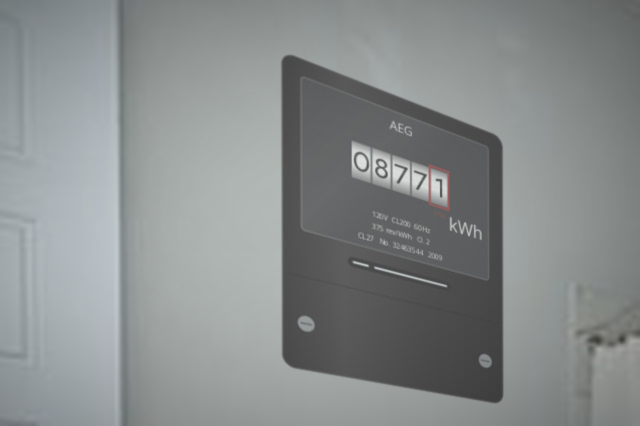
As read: 877.1 (kWh)
